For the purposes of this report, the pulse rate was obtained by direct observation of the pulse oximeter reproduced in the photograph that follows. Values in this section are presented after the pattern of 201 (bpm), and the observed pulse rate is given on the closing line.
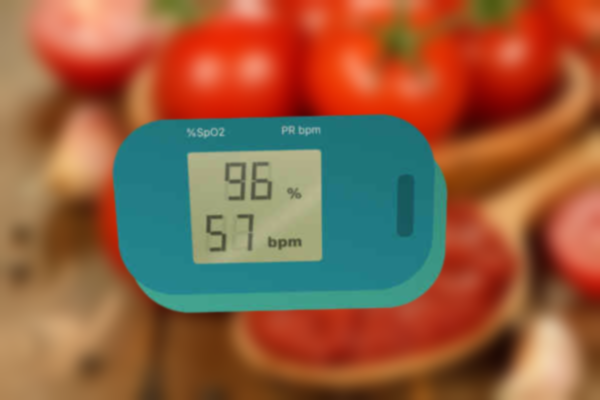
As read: 57 (bpm)
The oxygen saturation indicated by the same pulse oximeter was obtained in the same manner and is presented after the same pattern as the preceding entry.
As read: 96 (%)
